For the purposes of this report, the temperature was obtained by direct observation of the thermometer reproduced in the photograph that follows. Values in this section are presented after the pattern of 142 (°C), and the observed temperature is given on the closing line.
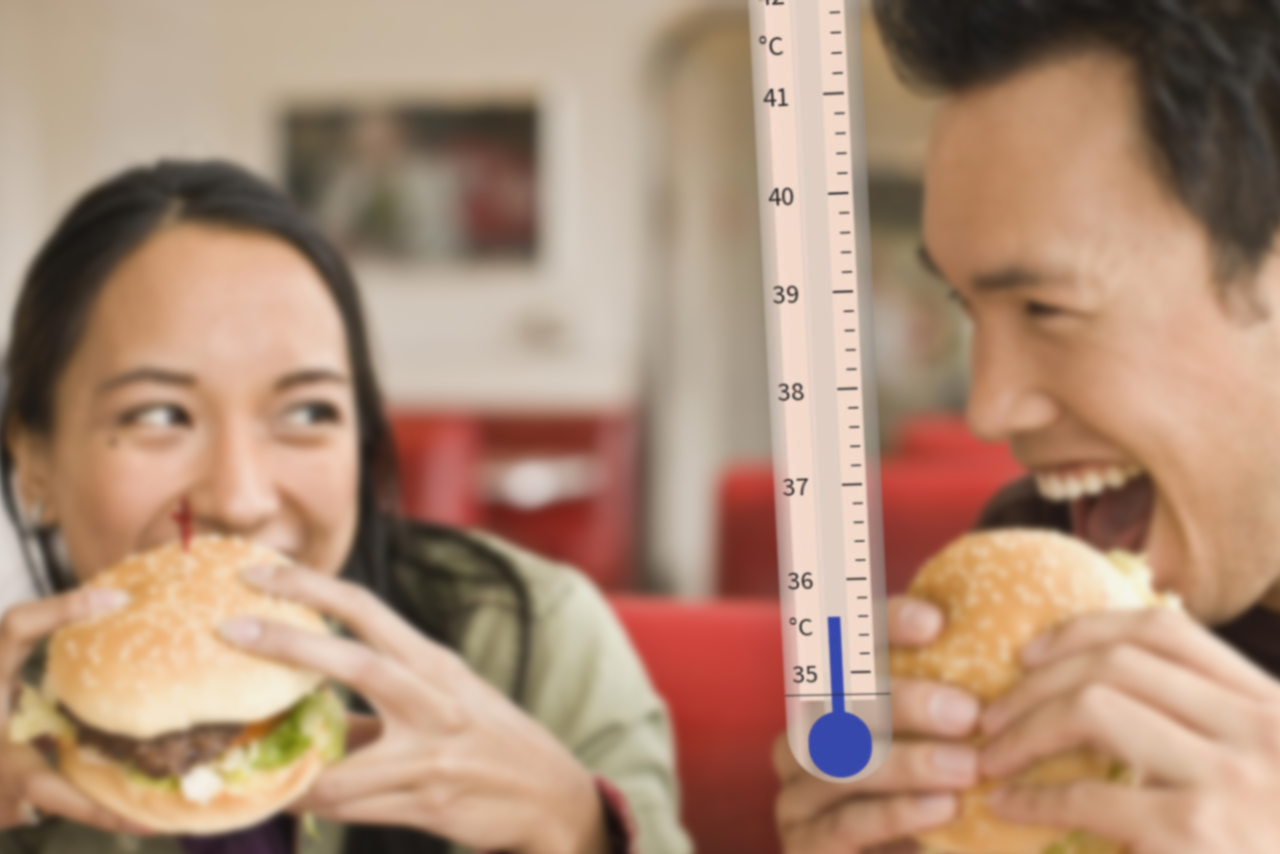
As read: 35.6 (°C)
